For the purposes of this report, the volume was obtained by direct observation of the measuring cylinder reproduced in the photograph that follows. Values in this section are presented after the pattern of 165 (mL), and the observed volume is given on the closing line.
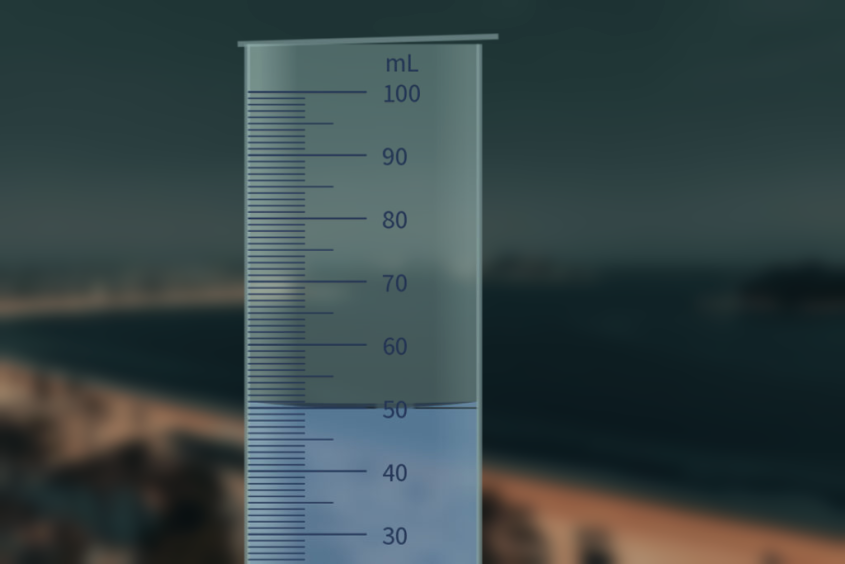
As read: 50 (mL)
